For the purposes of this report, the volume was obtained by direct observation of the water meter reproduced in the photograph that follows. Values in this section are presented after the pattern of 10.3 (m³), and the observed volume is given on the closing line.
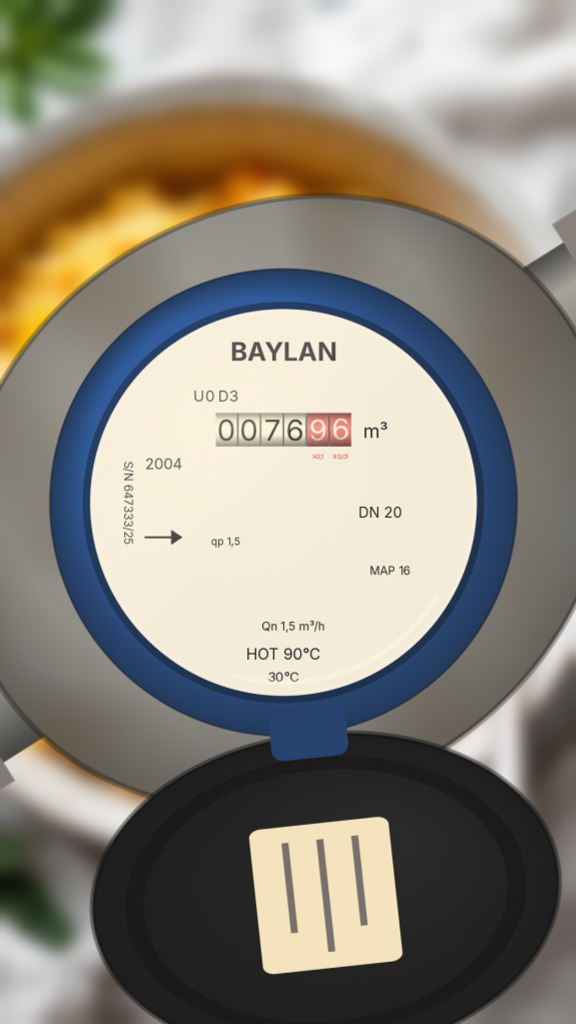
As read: 76.96 (m³)
